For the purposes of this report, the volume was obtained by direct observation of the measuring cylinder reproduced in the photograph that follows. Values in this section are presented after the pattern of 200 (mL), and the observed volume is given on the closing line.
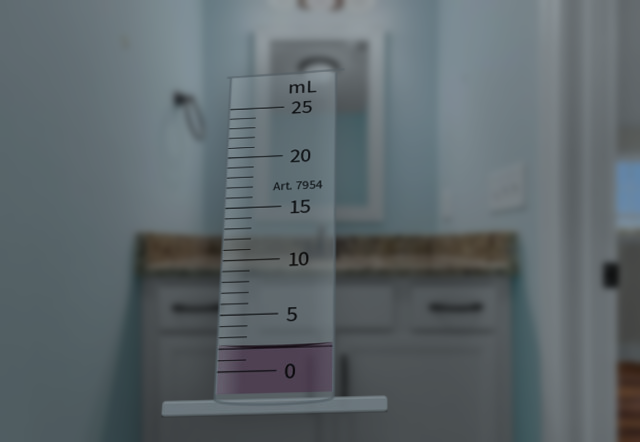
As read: 2 (mL)
